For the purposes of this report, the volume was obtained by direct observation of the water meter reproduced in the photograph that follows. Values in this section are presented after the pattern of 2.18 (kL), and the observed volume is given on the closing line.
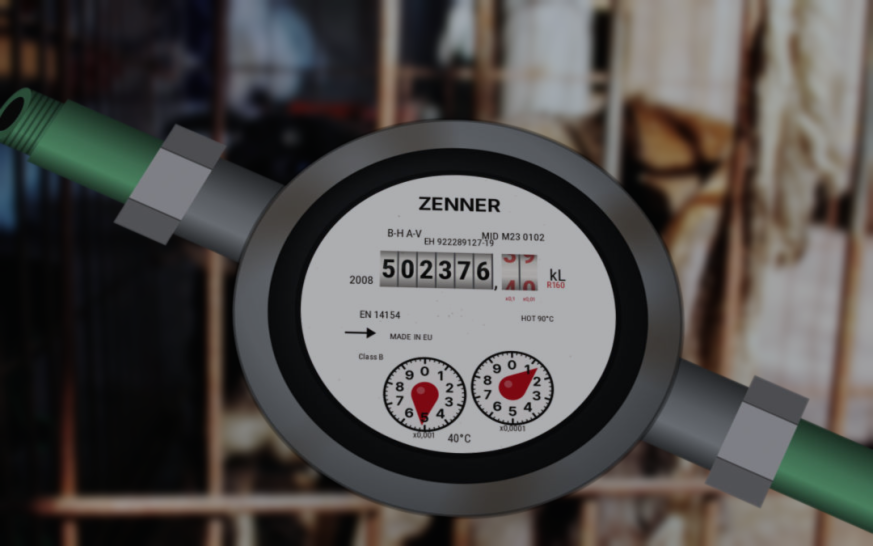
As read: 502376.3951 (kL)
